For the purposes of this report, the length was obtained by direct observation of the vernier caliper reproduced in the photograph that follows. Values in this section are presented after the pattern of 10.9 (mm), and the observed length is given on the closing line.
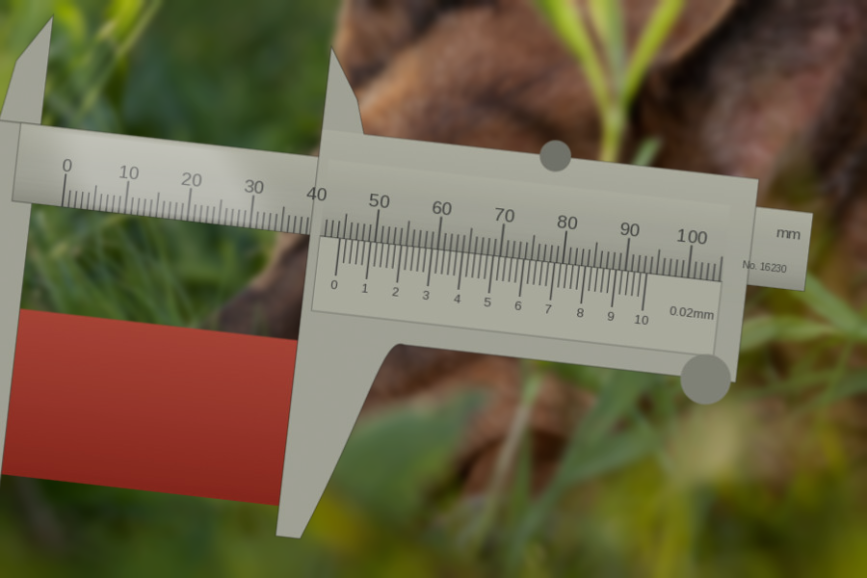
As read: 44.4 (mm)
